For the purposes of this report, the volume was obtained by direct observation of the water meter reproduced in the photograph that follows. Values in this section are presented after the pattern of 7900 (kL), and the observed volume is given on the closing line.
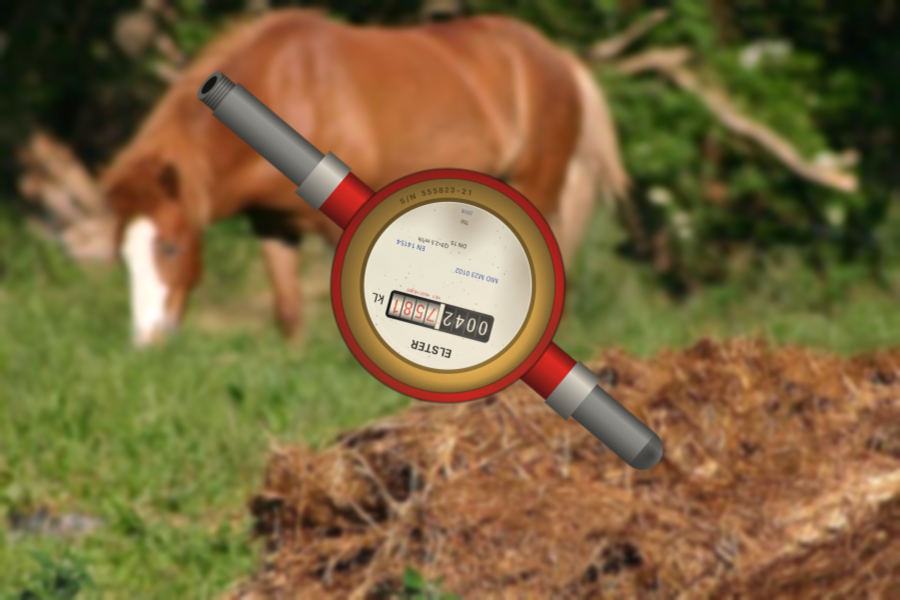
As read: 42.7581 (kL)
